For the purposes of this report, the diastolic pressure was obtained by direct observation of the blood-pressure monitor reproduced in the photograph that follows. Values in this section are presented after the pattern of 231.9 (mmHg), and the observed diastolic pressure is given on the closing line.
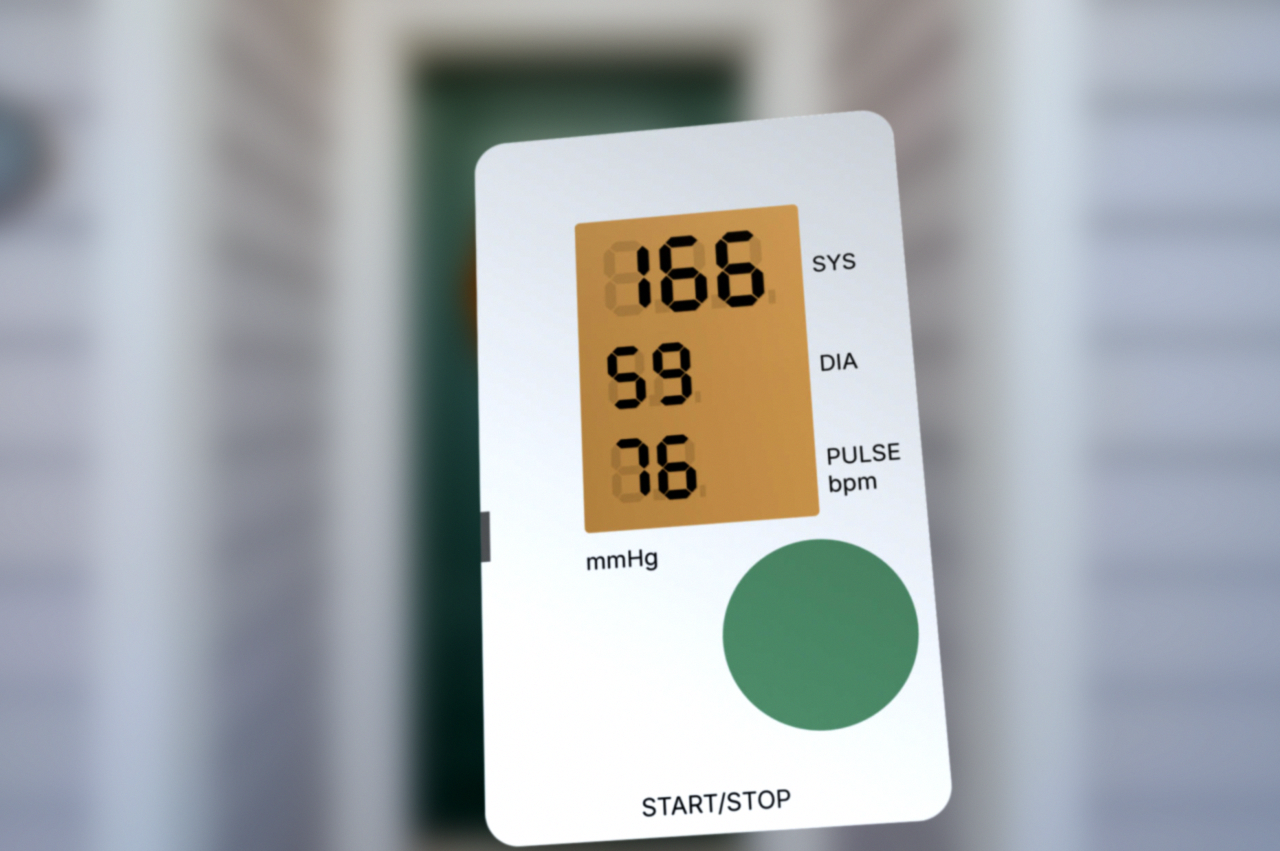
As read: 59 (mmHg)
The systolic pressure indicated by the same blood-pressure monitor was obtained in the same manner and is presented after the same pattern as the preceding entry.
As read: 166 (mmHg)
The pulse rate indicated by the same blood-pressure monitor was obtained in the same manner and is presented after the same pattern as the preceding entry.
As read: 76 (bpm)
